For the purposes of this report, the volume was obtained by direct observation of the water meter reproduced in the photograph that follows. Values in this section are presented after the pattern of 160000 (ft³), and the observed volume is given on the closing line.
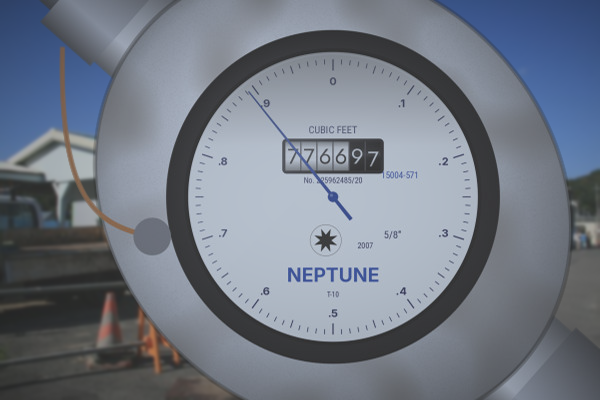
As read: 776696.89 (ft³)
